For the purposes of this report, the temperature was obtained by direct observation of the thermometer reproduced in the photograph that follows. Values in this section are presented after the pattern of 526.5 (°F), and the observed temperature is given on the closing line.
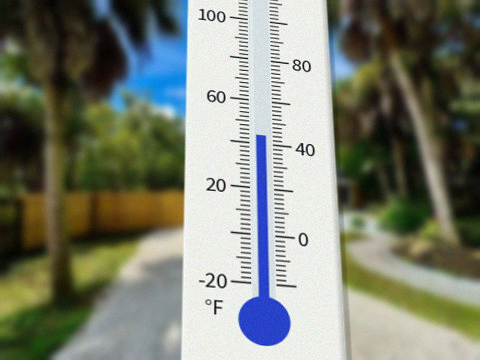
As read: 44 (°F)
